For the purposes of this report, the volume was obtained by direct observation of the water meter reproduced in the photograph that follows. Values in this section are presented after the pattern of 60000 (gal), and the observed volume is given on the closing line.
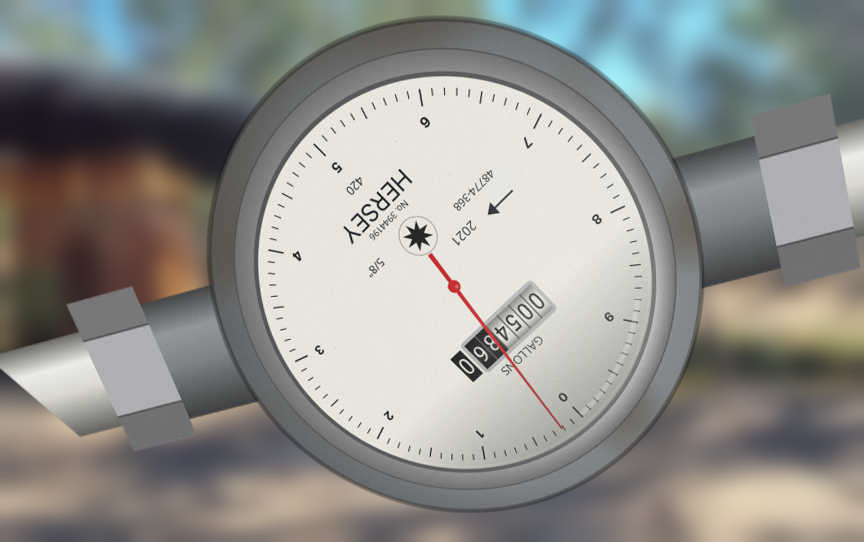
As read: 54860.2 (gal)
